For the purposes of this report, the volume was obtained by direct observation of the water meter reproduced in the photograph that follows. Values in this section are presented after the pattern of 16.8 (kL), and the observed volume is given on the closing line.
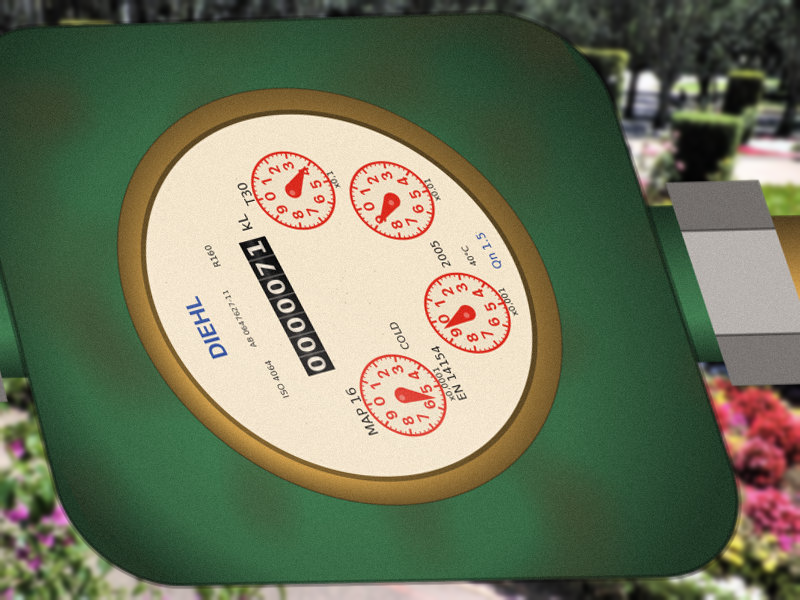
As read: 71.3895 (kL)
